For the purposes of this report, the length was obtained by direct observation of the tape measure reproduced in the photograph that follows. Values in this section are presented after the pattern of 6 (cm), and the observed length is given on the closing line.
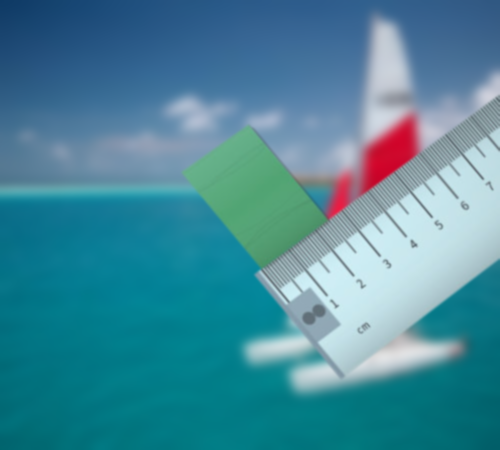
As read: 2.5 (cm)
